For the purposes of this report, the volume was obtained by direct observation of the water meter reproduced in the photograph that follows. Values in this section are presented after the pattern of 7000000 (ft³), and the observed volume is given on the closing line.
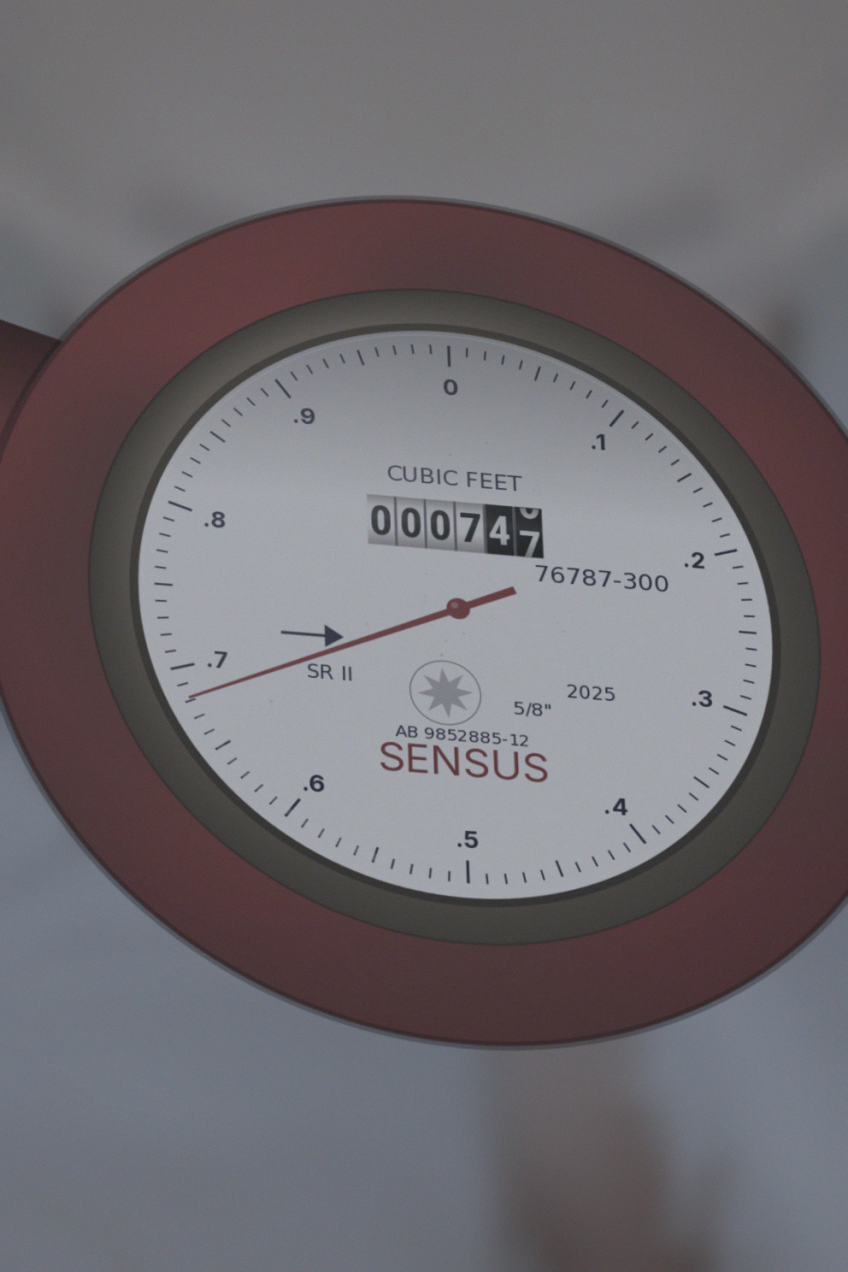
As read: 746.68 (ft³)
